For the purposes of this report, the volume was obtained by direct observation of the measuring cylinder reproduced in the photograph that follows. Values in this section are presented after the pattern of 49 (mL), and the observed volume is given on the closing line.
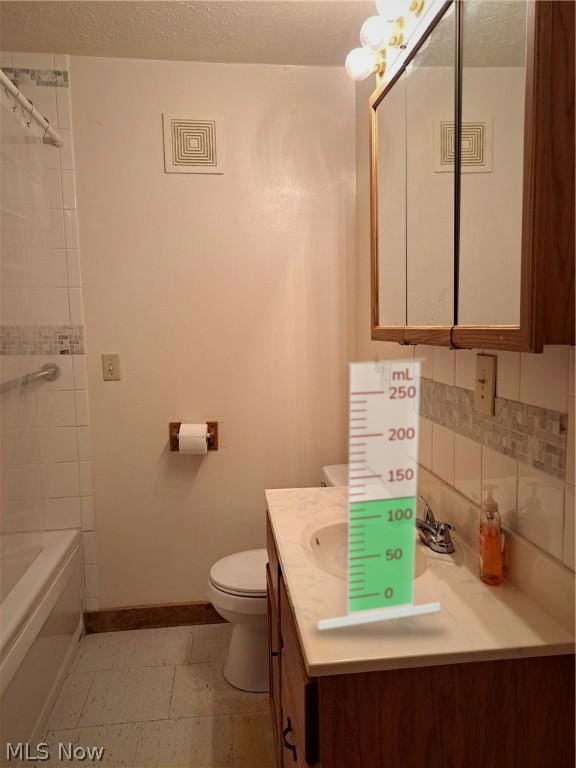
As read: 120 (mL)
